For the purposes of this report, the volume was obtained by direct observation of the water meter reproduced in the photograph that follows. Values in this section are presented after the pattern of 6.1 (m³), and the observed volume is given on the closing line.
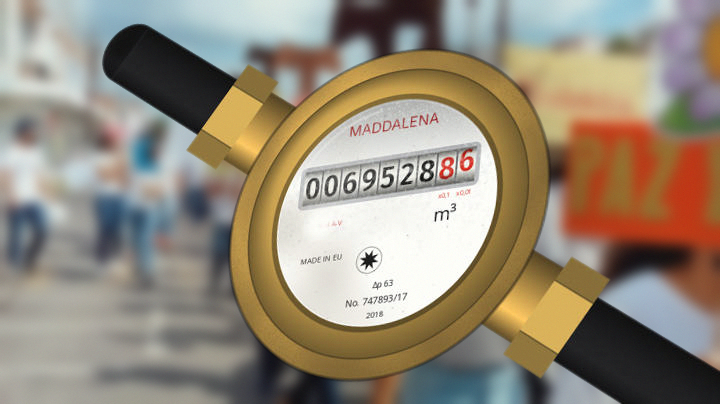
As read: 69528.86 (m³)
